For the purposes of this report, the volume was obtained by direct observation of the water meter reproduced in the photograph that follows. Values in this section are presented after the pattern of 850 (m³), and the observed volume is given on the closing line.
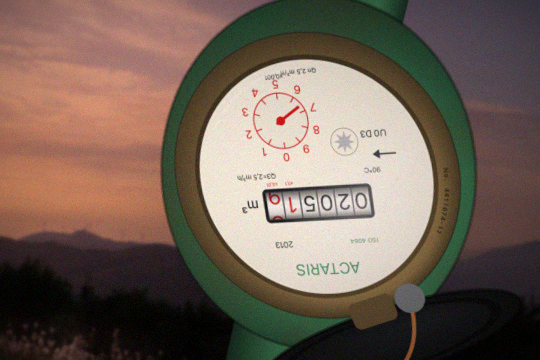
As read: 205.186 (m³)
